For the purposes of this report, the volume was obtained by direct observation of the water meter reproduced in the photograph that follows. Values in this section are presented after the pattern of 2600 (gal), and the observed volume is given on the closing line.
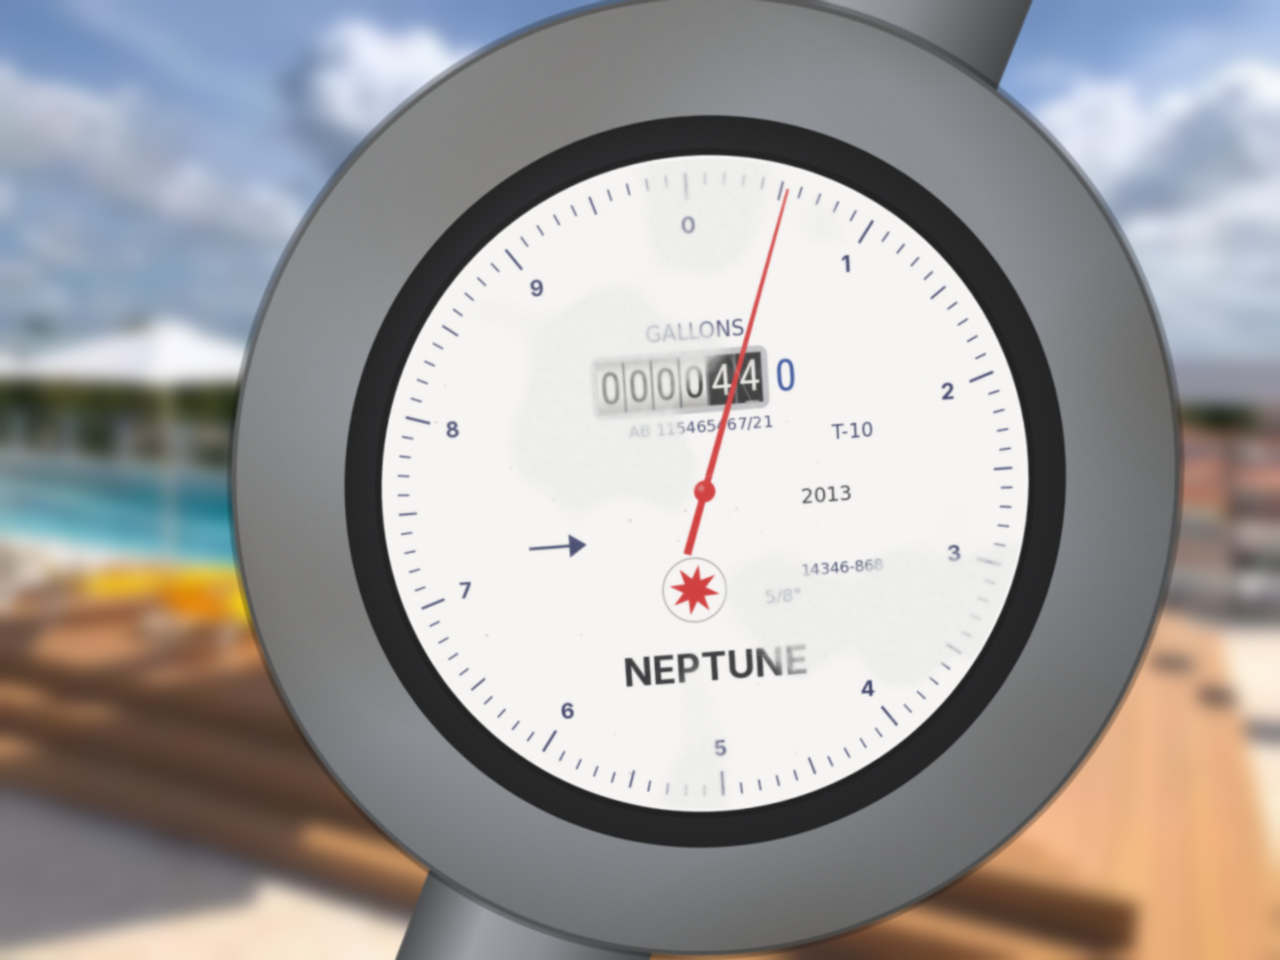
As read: 440.5 (gal)
